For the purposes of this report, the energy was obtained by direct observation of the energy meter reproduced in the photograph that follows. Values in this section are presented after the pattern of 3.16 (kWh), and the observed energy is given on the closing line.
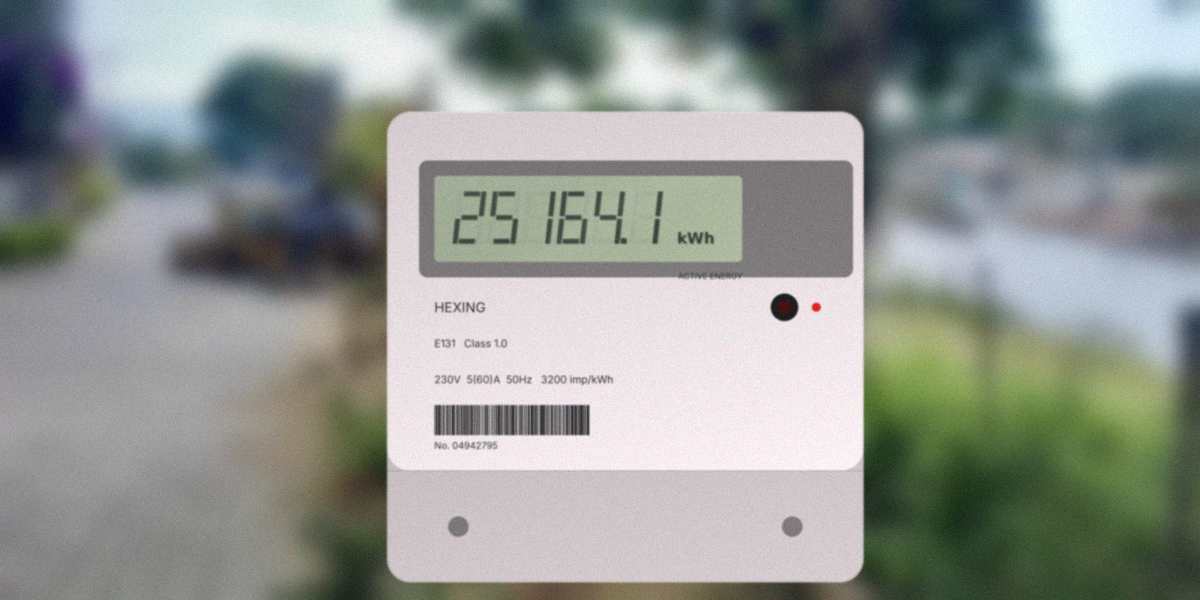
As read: 25164.1 (kWh)
